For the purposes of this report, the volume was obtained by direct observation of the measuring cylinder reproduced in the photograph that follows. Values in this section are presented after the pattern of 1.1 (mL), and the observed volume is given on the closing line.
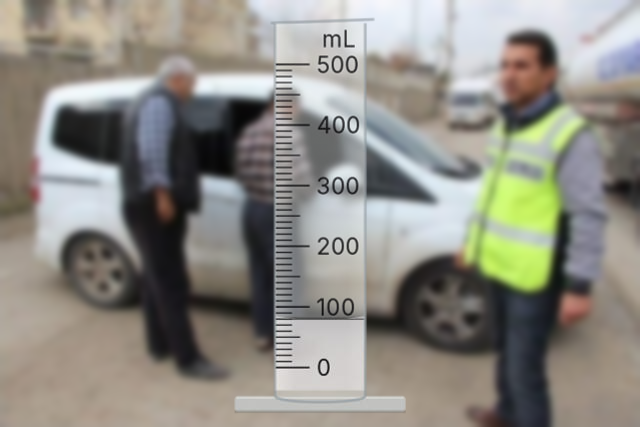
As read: 80 (mL)
